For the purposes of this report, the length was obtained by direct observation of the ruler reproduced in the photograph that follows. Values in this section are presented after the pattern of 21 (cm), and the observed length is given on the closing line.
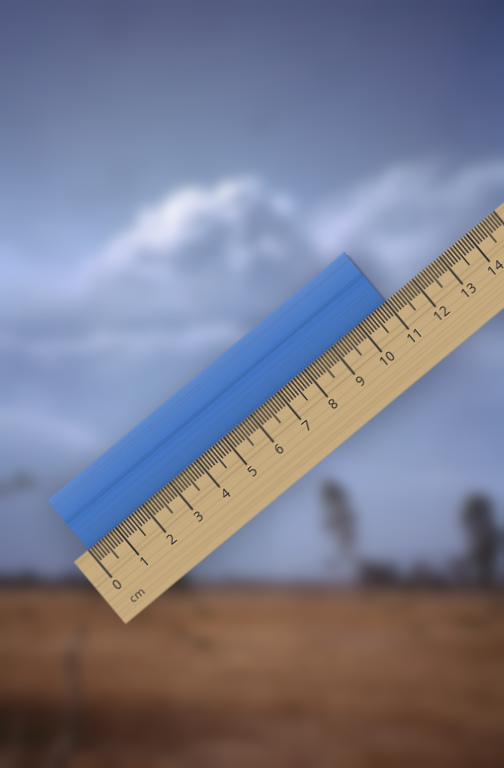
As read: 11 (cm)
